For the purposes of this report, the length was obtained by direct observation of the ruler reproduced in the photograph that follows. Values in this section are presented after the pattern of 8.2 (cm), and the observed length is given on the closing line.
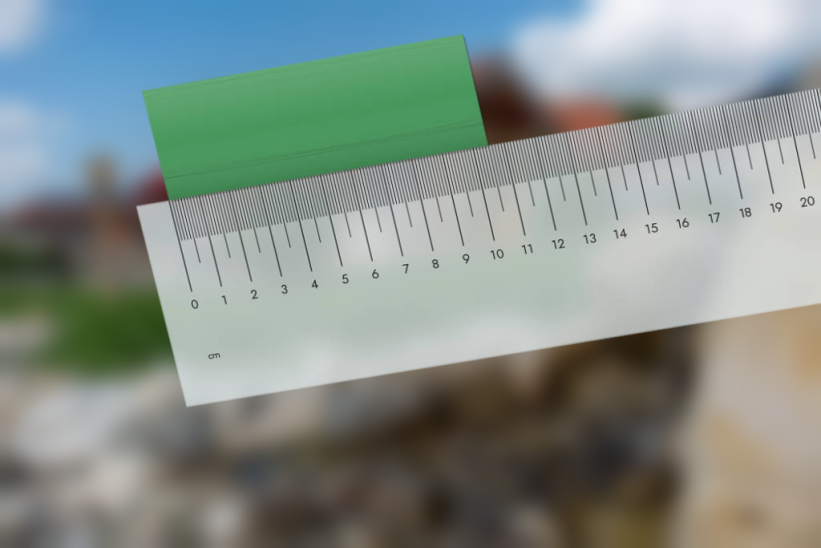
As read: 10.5 (cm)
